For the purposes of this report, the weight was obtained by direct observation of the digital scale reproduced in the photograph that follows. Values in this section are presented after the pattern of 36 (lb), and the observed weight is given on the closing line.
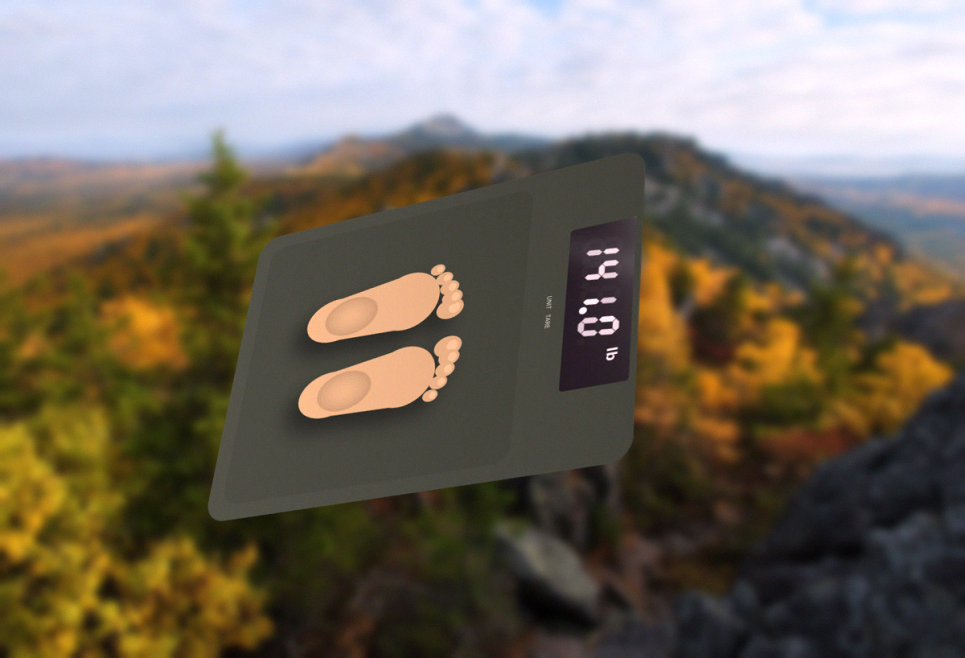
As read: 141.0 (lb)
